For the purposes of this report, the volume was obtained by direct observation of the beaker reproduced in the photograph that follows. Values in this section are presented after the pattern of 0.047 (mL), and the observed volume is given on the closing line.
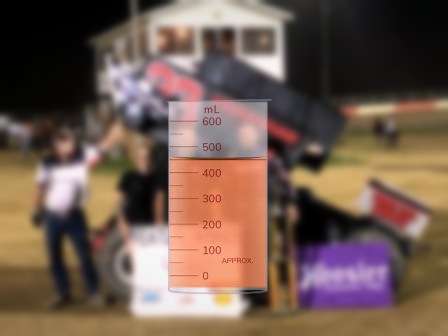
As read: 450 (mL)
